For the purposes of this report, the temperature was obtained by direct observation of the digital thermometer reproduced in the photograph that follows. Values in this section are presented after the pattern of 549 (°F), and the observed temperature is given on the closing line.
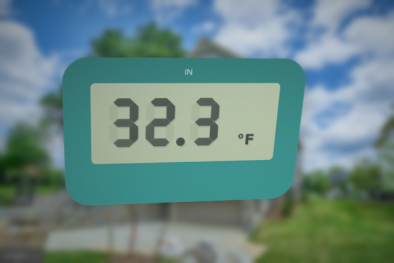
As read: 32.3 (°F)
